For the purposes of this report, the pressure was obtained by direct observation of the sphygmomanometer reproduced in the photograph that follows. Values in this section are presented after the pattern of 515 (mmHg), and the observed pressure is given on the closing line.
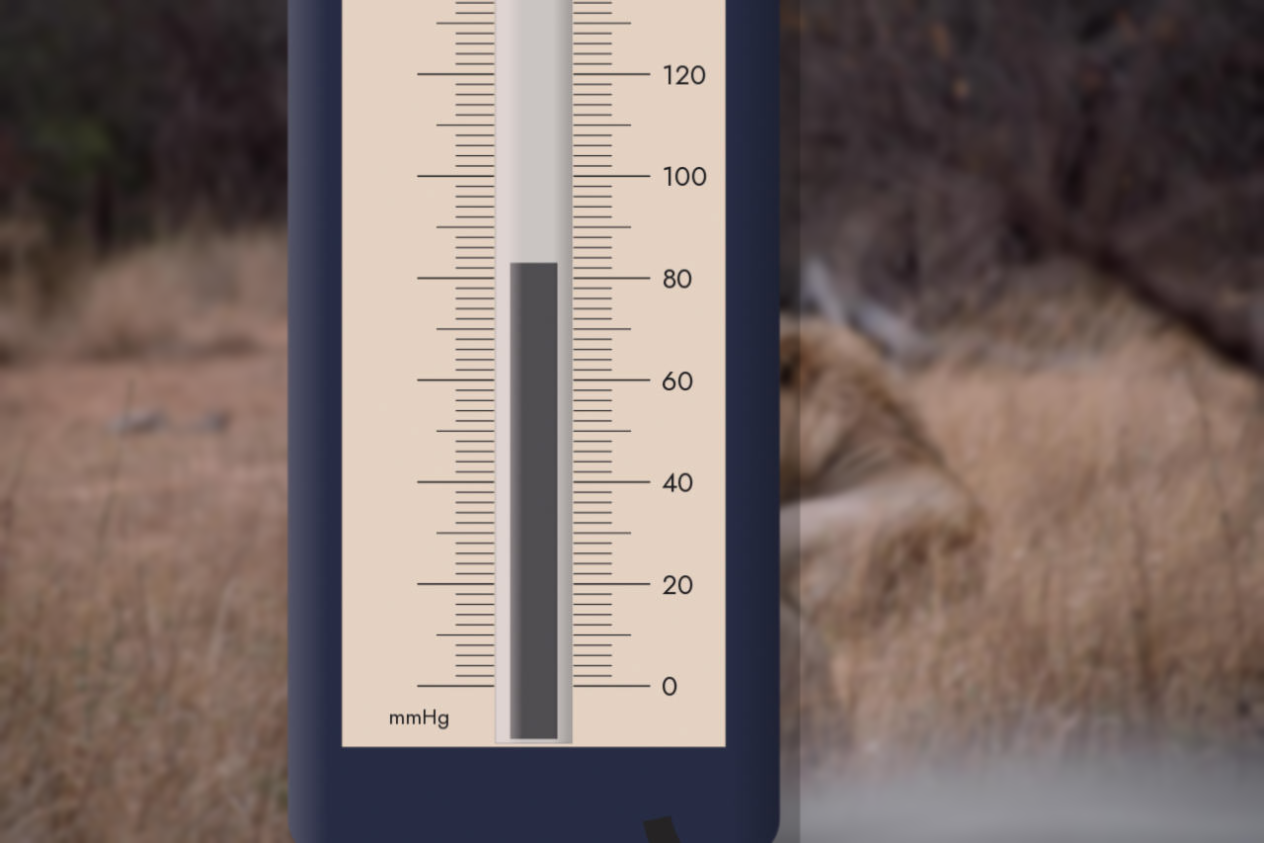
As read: 83 (mmHg)
